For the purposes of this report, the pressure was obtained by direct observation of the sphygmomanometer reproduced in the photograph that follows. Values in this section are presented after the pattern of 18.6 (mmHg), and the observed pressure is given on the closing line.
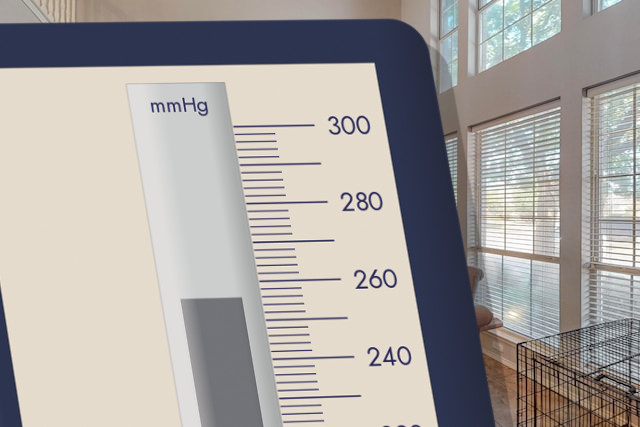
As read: 256 (mmHg)
